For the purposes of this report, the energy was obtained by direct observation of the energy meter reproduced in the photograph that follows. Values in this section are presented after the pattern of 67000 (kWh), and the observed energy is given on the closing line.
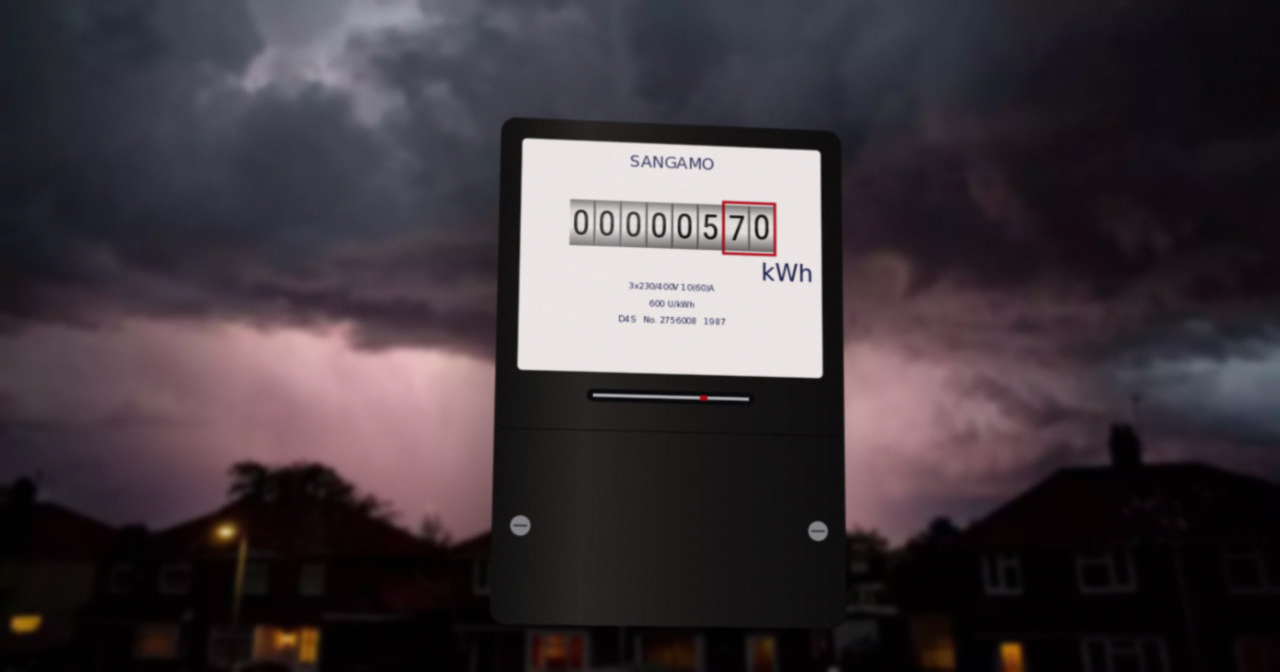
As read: 5.70 (kWh)
